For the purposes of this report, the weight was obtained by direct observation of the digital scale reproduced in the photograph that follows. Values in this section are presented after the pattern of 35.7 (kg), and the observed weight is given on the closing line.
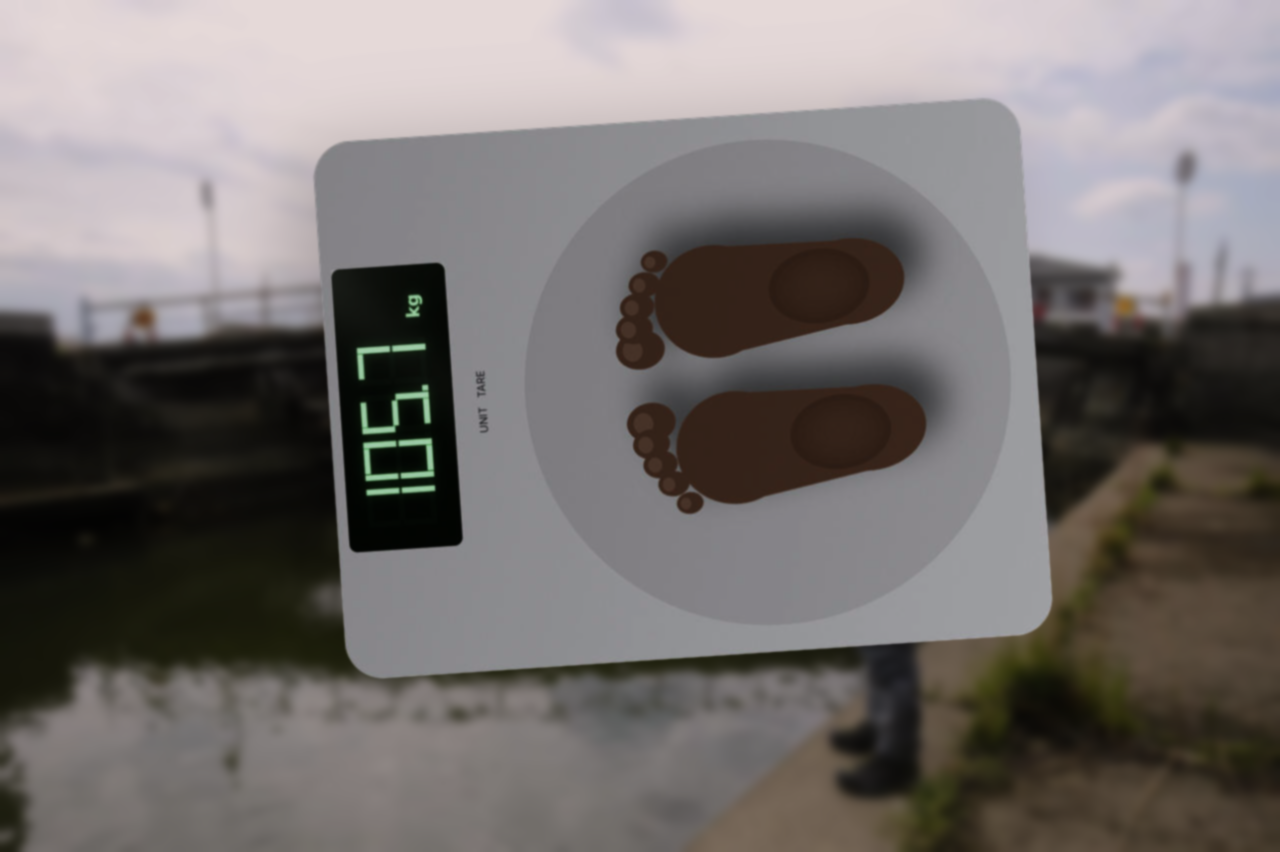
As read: 105.7 (kg)
